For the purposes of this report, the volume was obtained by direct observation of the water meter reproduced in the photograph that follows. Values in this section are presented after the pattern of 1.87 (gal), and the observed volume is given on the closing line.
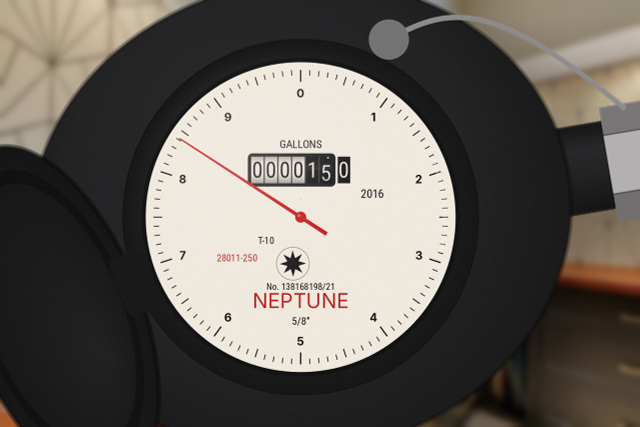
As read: 148.4 (gal)
